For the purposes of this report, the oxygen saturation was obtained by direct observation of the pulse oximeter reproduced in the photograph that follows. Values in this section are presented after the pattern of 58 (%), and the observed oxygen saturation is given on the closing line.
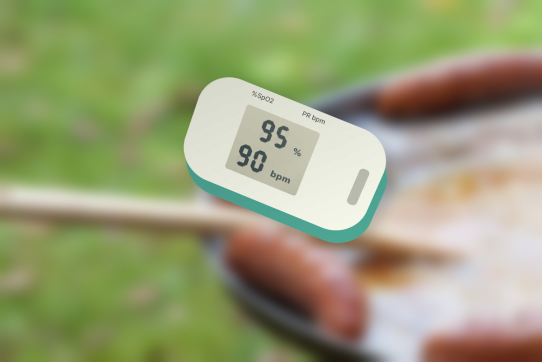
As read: 95 (%)
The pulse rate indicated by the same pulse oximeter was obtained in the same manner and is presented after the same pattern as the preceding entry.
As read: 90 (bpm)
